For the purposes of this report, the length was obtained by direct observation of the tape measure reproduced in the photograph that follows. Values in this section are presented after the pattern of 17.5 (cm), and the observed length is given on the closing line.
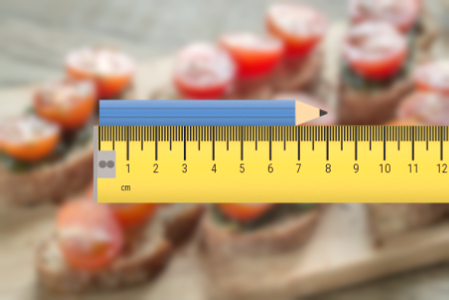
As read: 8 (cm)
